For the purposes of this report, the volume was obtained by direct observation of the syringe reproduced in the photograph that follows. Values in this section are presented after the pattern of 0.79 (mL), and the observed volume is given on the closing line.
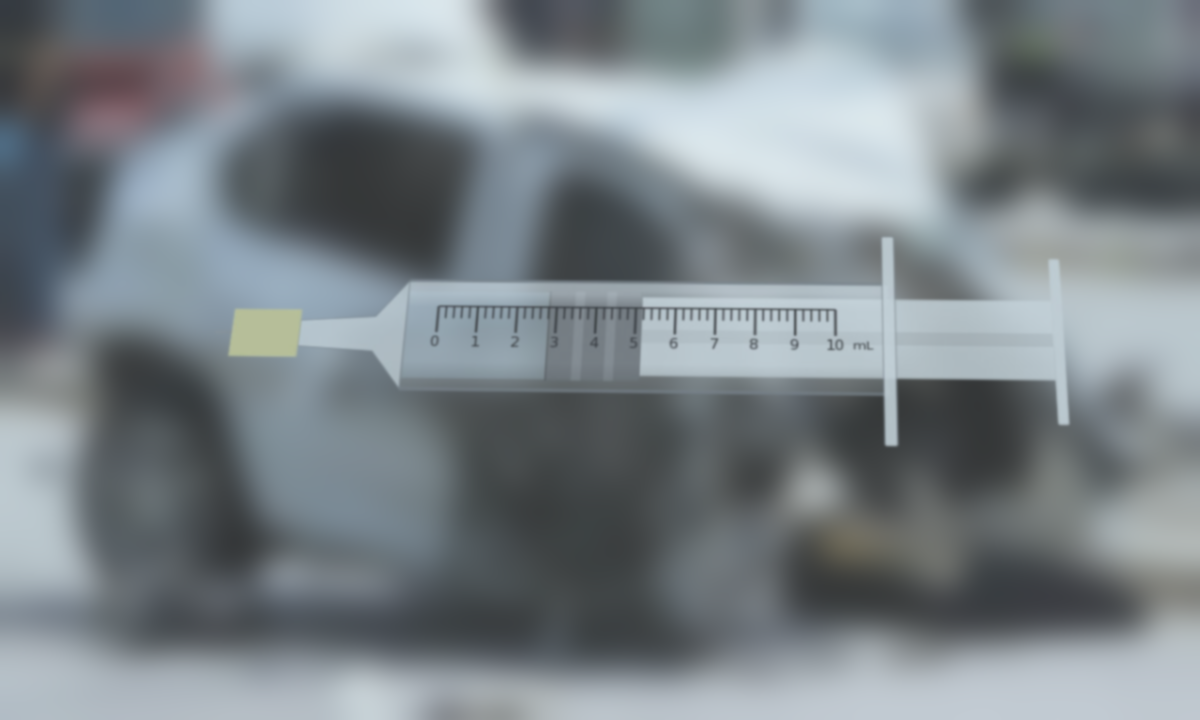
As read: 2.8 (mL)
